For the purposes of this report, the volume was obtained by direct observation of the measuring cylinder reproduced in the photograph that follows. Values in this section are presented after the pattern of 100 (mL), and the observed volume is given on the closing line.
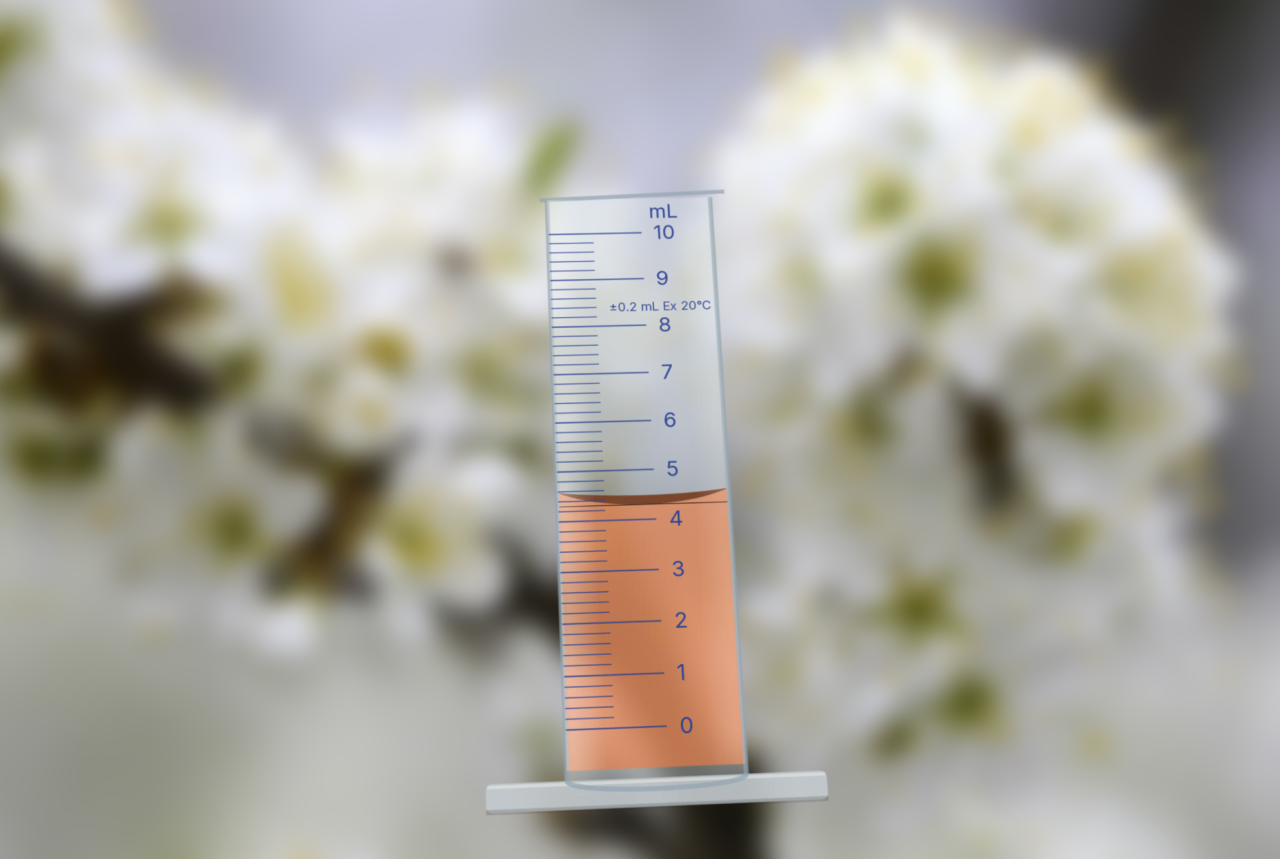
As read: 4.3 (mL)
